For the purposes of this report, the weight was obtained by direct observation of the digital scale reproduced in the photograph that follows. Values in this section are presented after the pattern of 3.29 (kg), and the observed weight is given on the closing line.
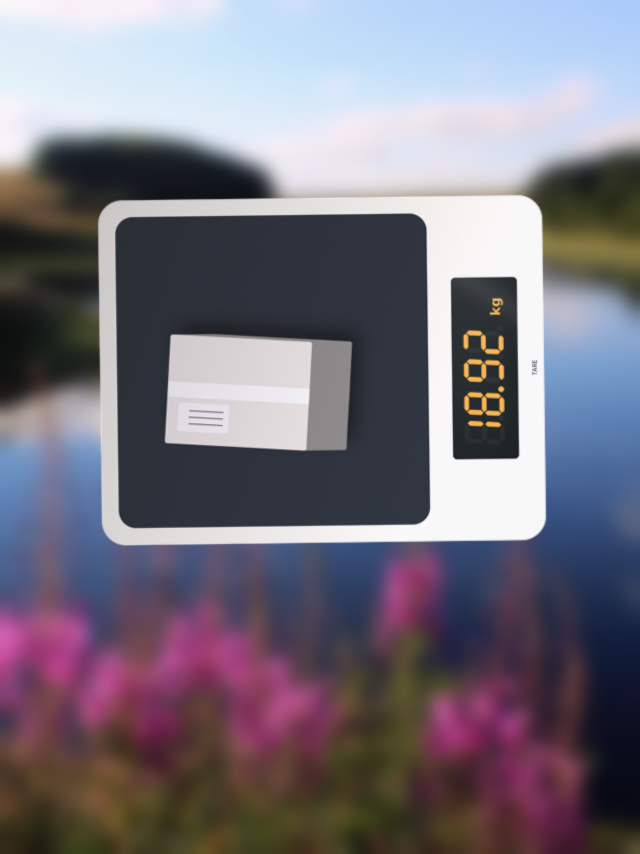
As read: 18.92 (kg)
